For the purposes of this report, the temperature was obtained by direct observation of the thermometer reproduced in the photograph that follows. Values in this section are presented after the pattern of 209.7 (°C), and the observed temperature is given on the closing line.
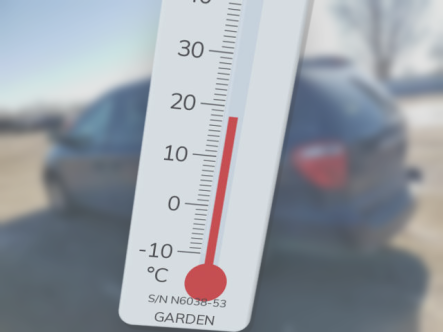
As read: 18 (°C)
